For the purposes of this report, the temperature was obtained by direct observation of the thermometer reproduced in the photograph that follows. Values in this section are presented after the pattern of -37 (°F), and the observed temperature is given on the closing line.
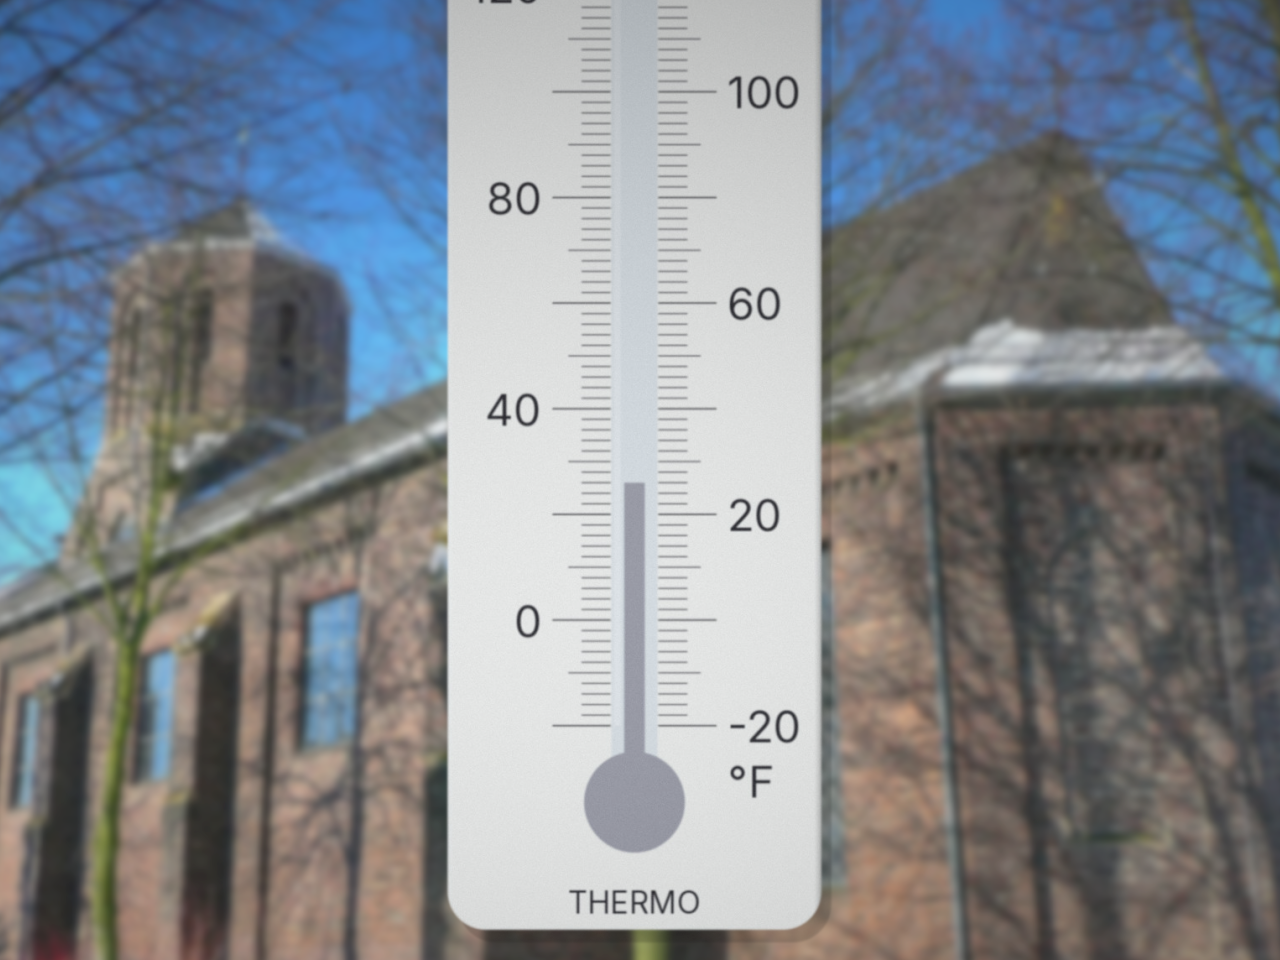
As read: 26 (°F)
